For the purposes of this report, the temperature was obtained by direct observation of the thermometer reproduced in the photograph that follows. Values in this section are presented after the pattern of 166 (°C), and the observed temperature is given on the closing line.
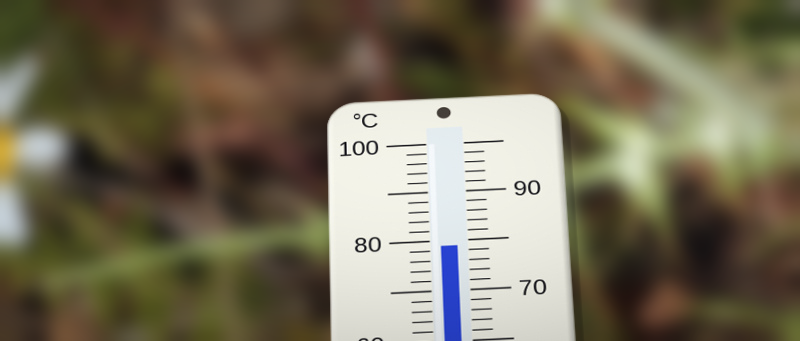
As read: 79 (°C)
